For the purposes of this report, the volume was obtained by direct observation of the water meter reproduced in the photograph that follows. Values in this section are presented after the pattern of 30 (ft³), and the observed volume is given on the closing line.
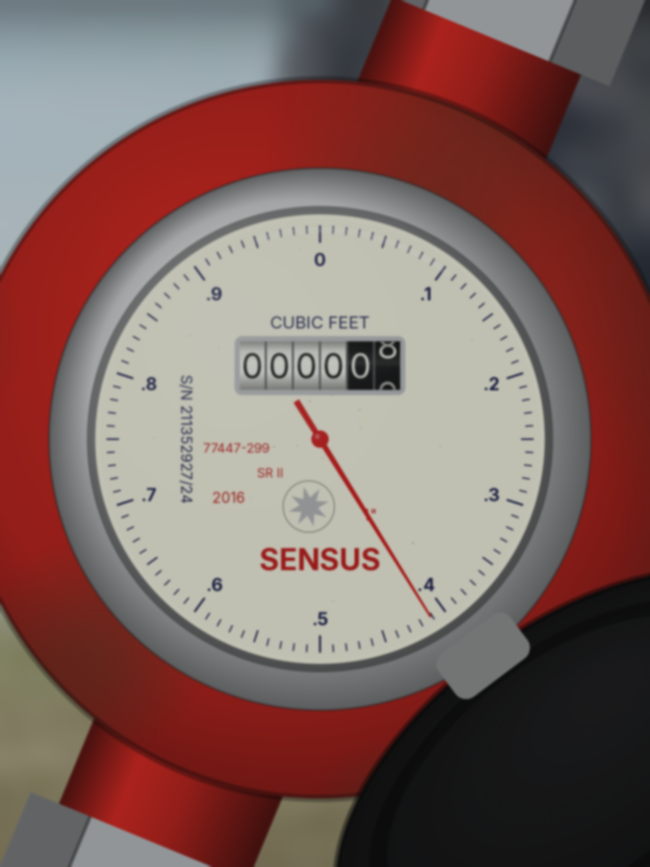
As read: 8.41 (ft³)
